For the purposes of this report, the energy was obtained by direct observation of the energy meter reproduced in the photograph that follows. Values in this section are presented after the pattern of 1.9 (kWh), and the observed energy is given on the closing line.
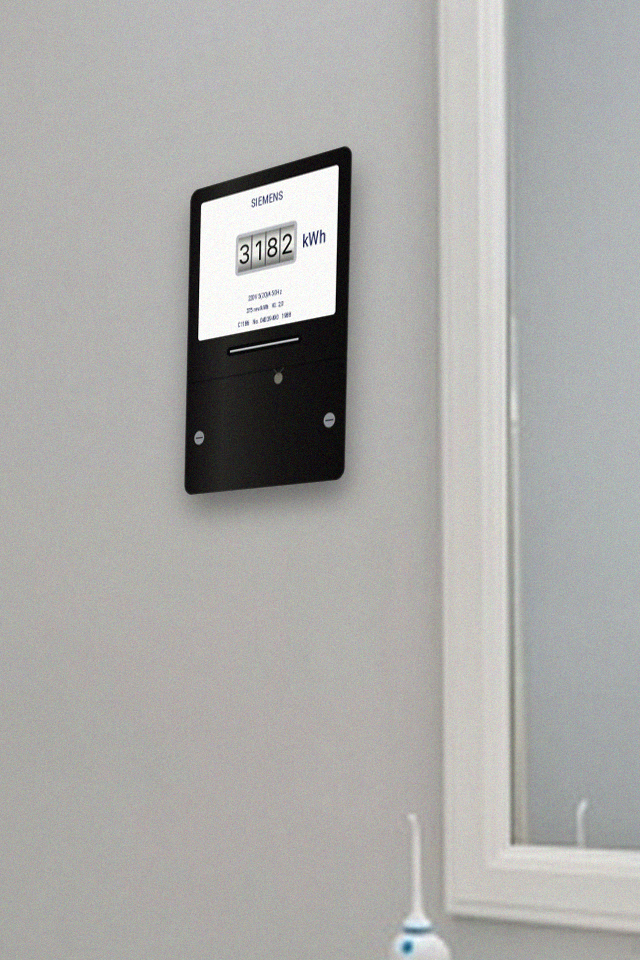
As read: 3182 (kWh)
